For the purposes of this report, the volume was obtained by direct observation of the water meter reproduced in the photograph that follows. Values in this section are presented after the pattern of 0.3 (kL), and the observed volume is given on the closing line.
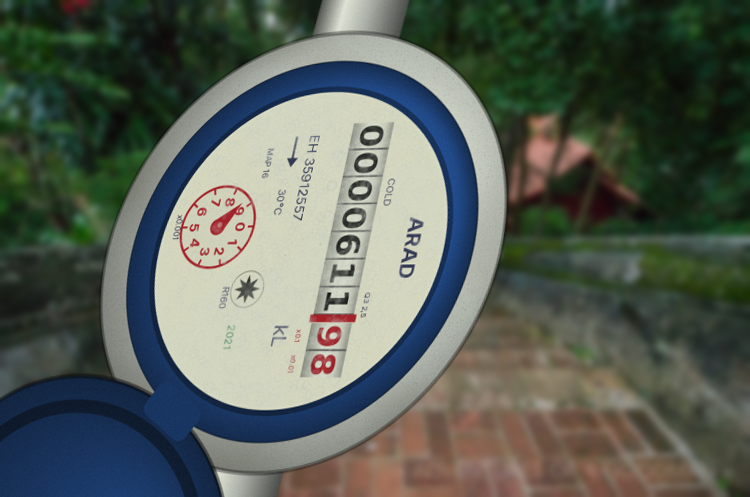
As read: 611.988 (kL)
